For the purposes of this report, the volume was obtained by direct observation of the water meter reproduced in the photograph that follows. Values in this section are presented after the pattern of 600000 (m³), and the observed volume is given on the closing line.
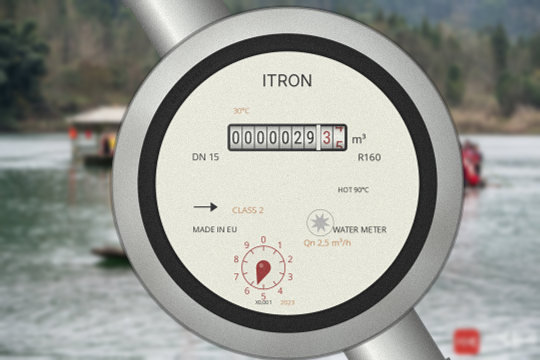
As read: 29.345 (m³)
